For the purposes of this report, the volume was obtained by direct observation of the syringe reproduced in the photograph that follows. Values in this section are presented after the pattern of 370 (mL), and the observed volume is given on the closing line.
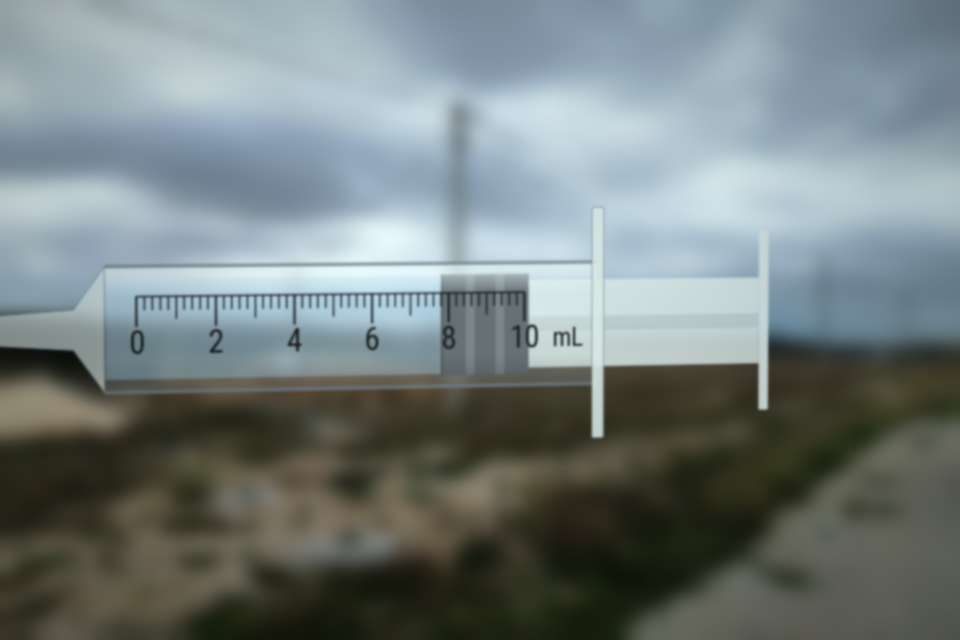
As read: 7.8 (mL)
